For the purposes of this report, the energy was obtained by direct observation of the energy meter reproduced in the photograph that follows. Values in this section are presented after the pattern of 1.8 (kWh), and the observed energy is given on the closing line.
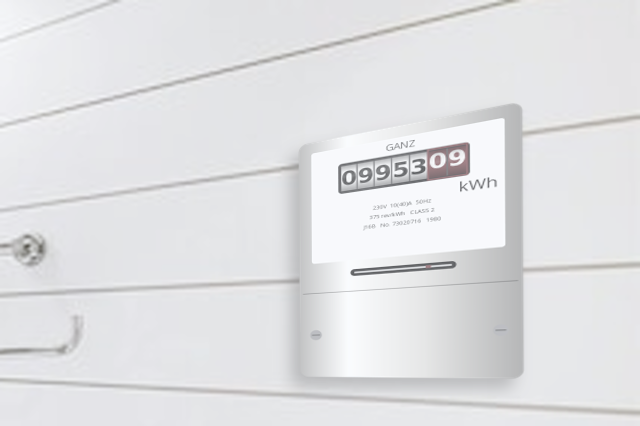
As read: 9953.09 (kWh)
